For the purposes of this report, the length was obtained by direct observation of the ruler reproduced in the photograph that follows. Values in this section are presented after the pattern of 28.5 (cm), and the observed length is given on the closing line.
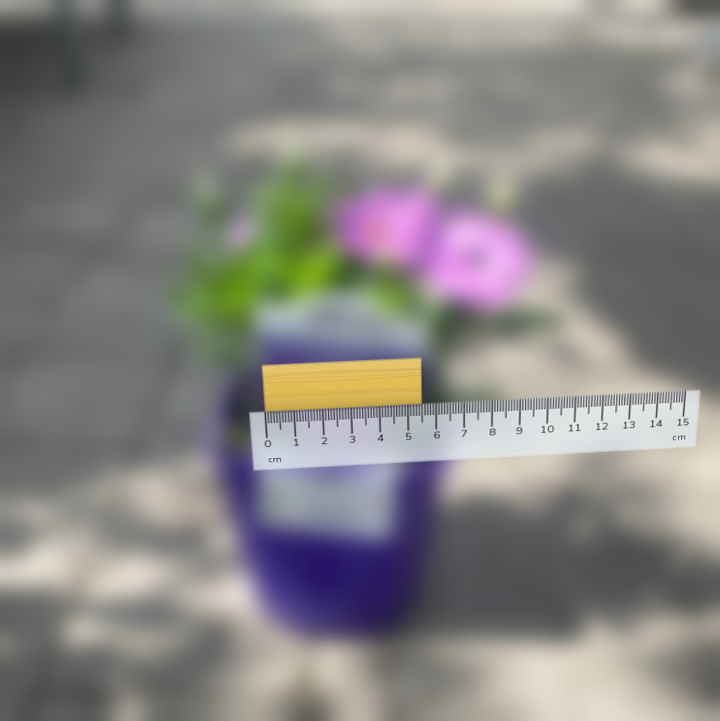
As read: 5.5 (cm)
